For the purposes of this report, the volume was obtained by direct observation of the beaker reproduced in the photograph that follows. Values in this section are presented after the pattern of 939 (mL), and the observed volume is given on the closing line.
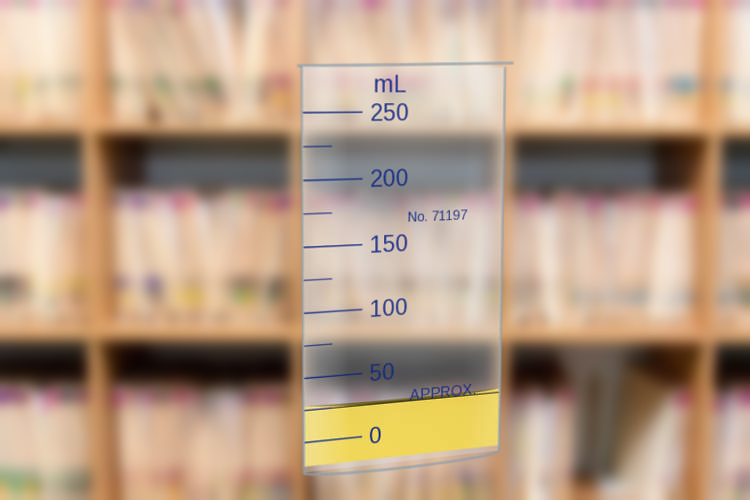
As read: 25 (mL)
